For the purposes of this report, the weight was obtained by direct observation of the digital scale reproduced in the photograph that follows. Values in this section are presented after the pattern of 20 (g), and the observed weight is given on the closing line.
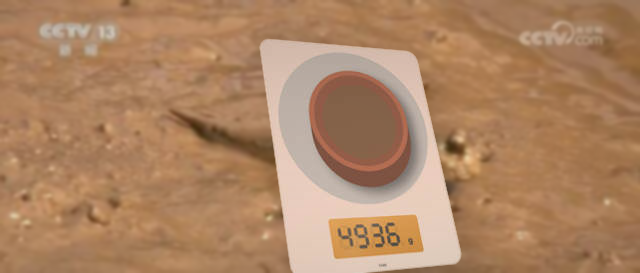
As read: 4936 (g)
